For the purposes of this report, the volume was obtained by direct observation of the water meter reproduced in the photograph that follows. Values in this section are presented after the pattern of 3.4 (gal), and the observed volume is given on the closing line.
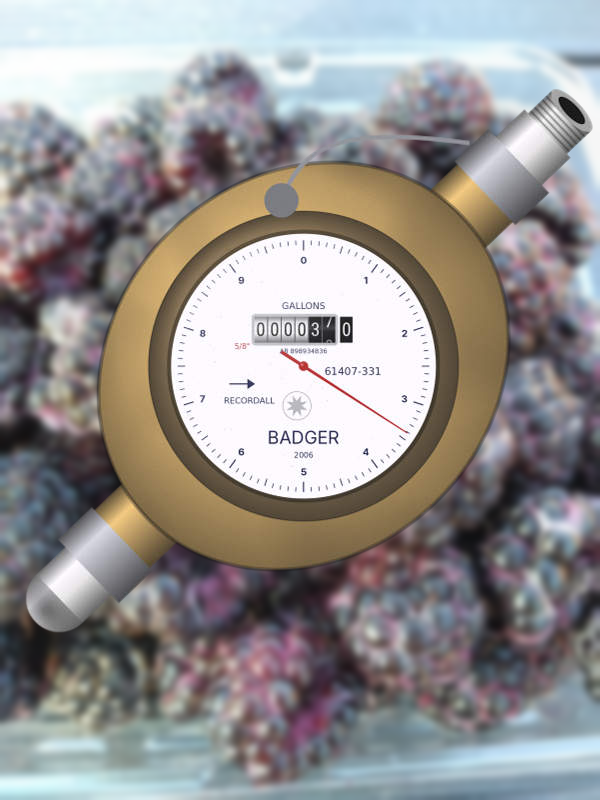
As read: 373.4 (gal)
